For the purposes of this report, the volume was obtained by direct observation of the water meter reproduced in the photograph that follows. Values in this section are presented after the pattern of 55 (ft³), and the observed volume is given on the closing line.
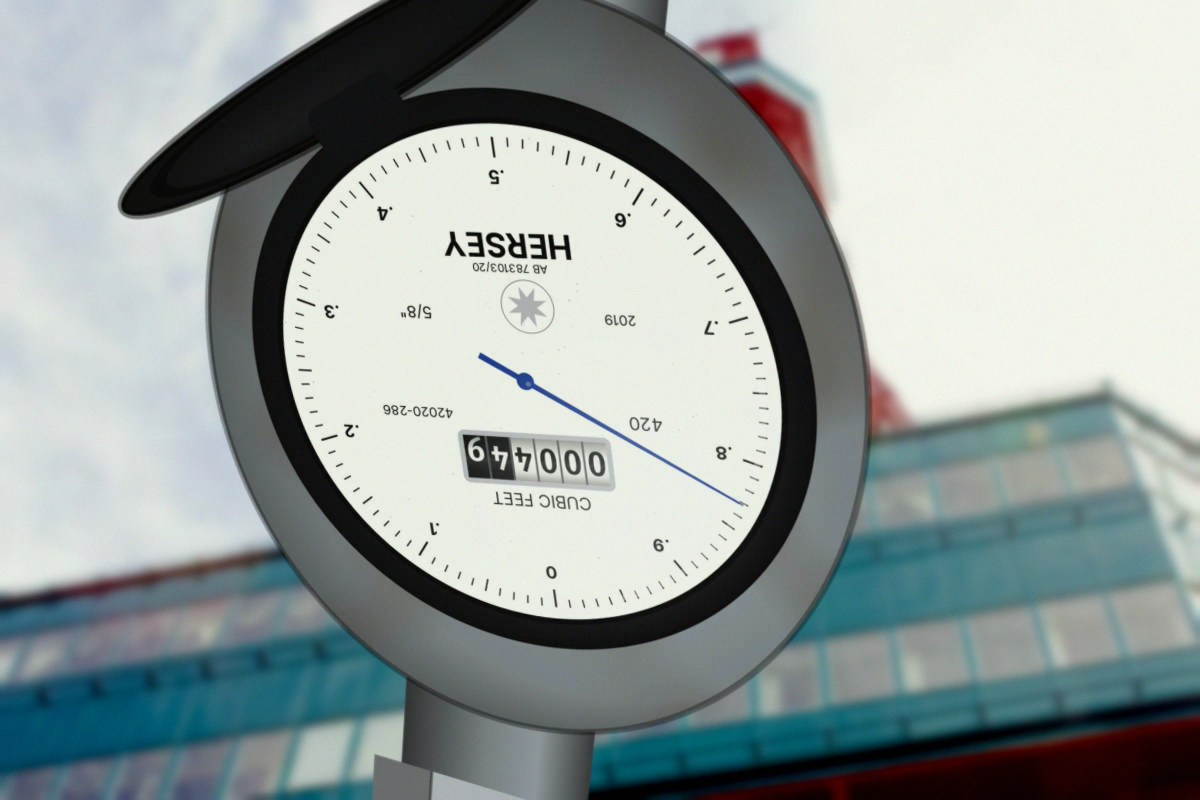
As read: 448.83 (ft³)
